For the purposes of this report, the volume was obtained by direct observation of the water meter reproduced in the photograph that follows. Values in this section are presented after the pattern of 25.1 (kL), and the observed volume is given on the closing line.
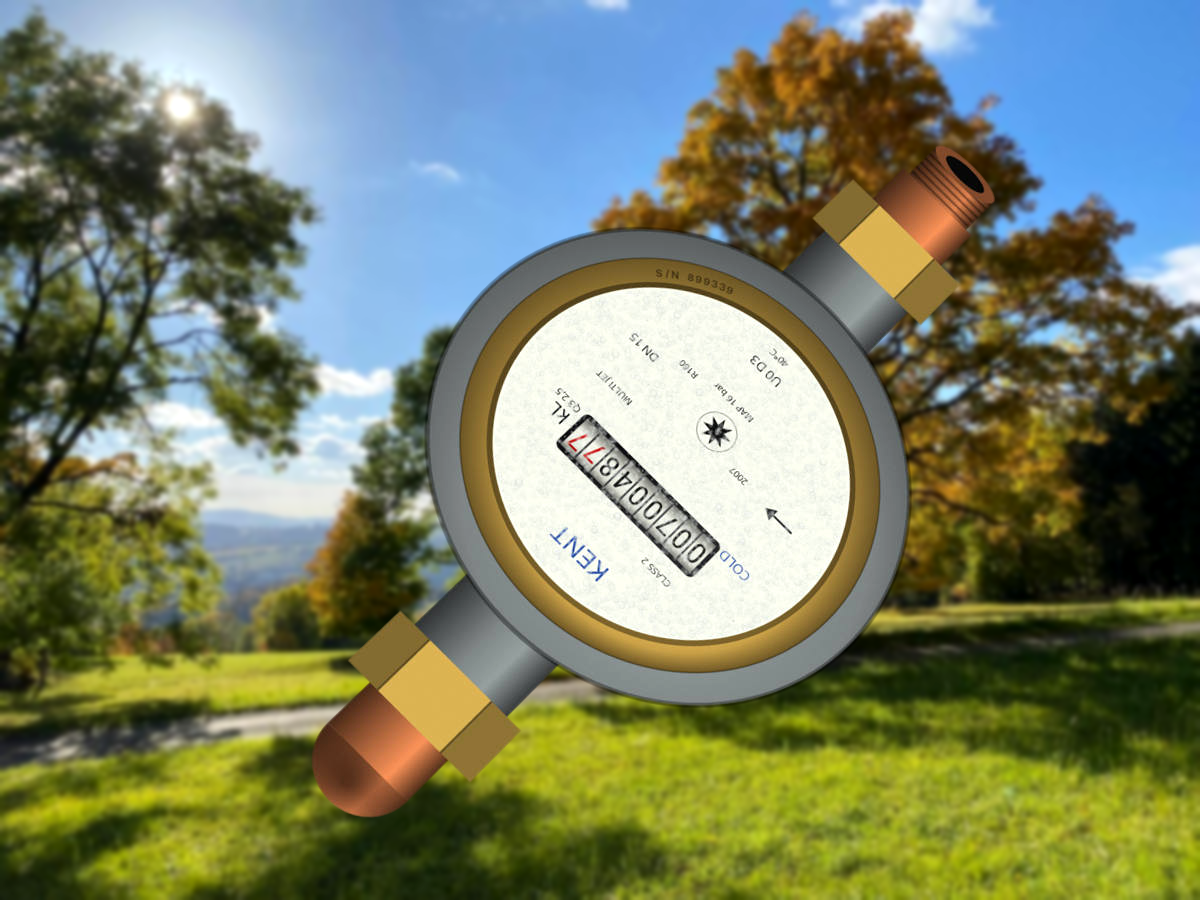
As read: 70048.77 (kL)
